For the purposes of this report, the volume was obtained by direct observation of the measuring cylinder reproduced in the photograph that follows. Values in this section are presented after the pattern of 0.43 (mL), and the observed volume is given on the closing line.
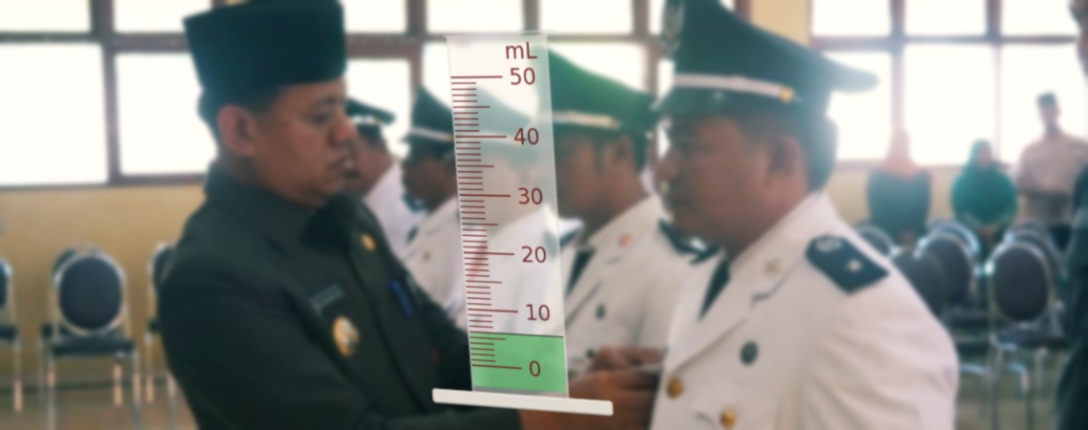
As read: 6 (mL)
